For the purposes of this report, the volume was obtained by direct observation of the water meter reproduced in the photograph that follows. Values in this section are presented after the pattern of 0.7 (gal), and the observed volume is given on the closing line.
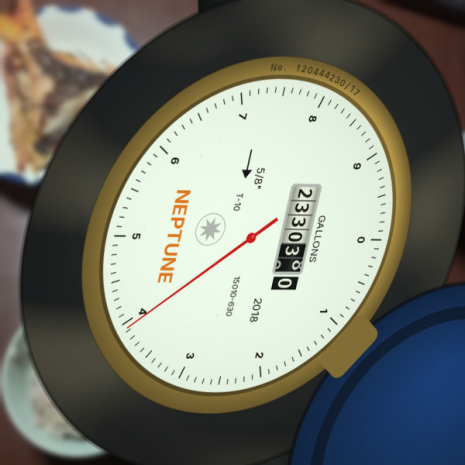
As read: 2330383.9 (gal)
